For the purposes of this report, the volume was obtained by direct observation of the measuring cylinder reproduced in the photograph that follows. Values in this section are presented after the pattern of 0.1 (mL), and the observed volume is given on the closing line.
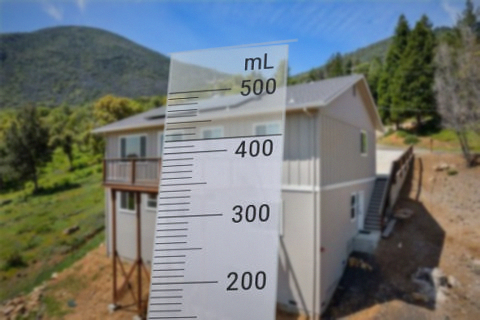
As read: 420 (mL)
